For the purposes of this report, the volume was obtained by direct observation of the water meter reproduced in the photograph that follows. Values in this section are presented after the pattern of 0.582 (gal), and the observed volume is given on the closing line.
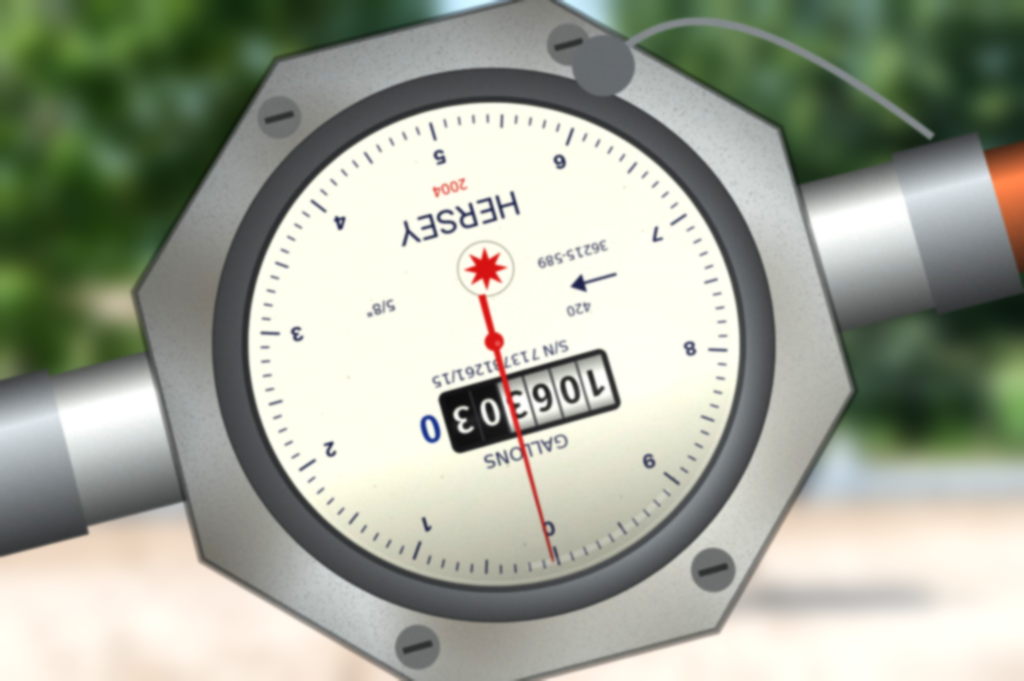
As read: 1063030.0 (gal)
